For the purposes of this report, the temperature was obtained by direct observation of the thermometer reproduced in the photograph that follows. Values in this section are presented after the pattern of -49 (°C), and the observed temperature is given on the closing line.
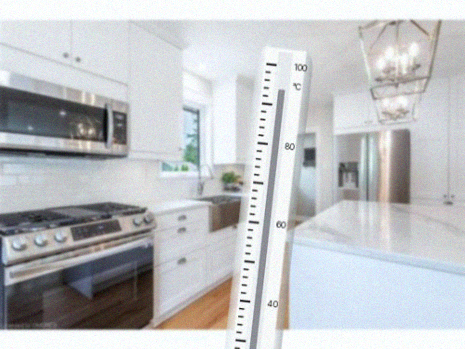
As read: 94 (°C)
